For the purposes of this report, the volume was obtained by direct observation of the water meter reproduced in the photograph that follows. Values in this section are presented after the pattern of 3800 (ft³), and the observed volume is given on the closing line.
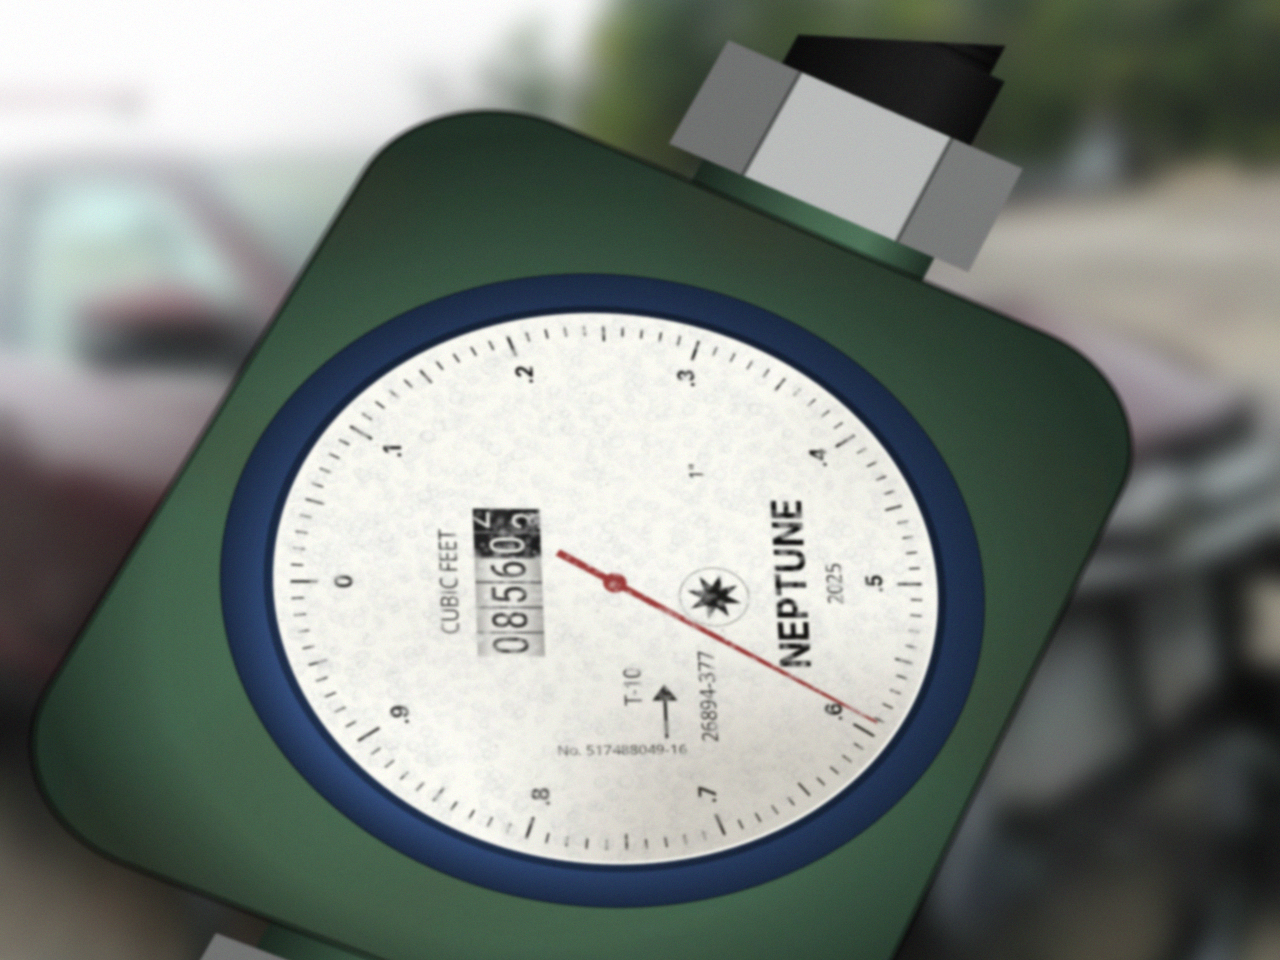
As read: 85602.59 (ft³)
